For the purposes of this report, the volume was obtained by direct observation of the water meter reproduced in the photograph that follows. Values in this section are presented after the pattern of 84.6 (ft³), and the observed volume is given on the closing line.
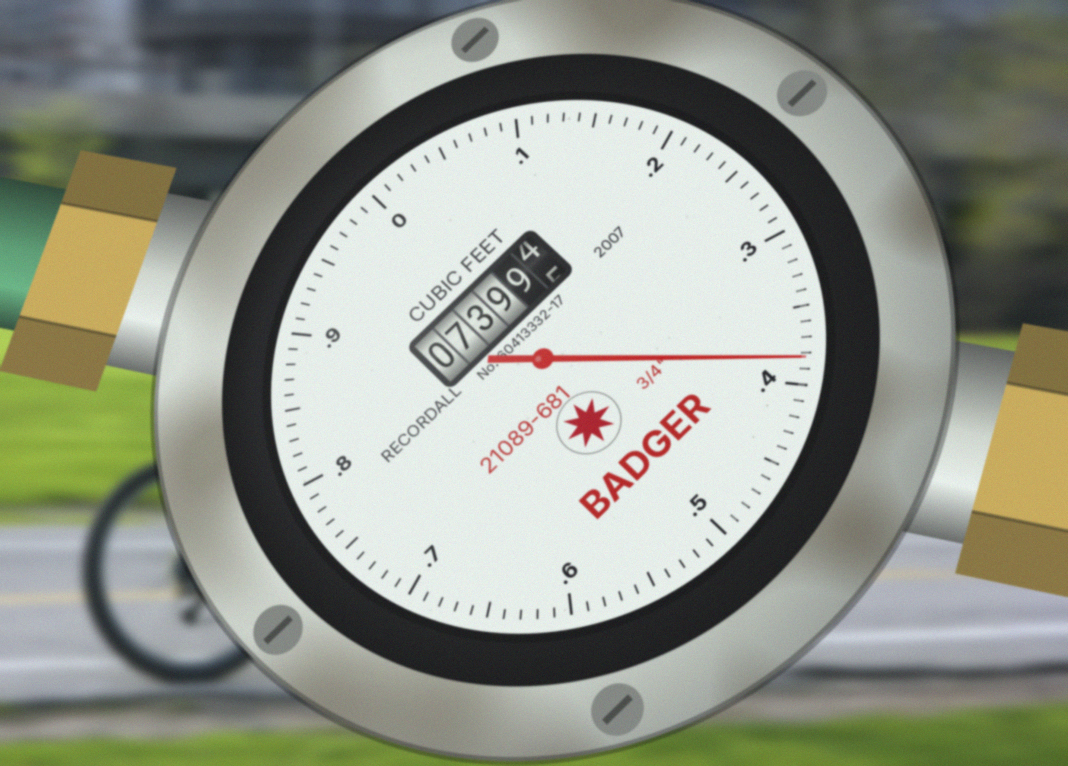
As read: 73994.38 (ft³)
